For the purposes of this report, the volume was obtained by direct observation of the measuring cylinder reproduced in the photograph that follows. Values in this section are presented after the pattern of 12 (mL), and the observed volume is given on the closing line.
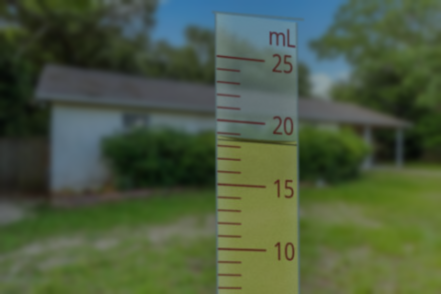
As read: 18.5 (mL)
